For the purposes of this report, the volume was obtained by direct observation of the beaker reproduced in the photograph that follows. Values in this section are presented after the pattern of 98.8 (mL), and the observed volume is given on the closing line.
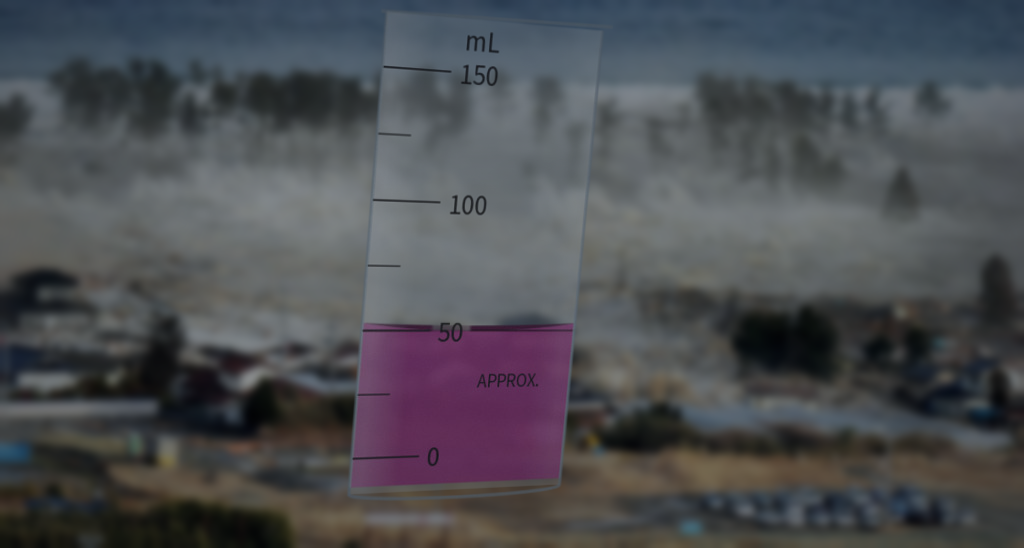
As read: 50 (mL)
